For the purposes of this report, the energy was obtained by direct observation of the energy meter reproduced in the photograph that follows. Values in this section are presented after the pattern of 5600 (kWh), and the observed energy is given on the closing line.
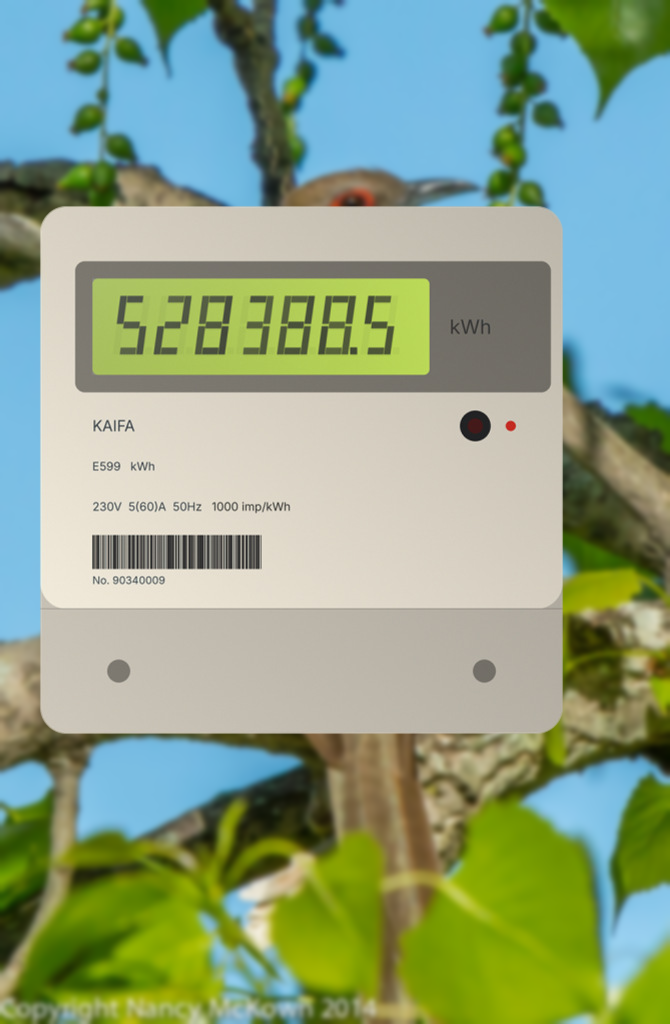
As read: 528388.5 (kWh)
